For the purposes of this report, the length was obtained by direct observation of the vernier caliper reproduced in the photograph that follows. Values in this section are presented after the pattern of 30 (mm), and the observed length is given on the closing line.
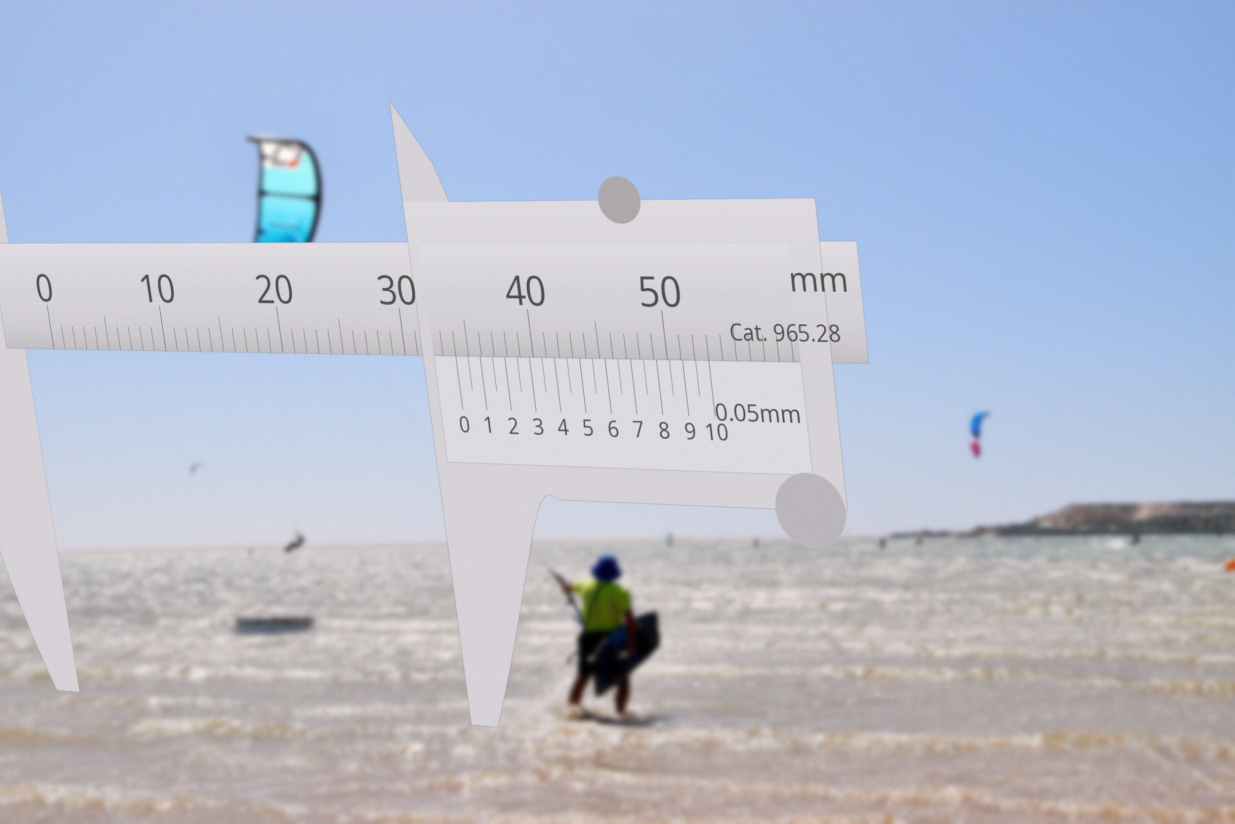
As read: 34.0 (mm)
